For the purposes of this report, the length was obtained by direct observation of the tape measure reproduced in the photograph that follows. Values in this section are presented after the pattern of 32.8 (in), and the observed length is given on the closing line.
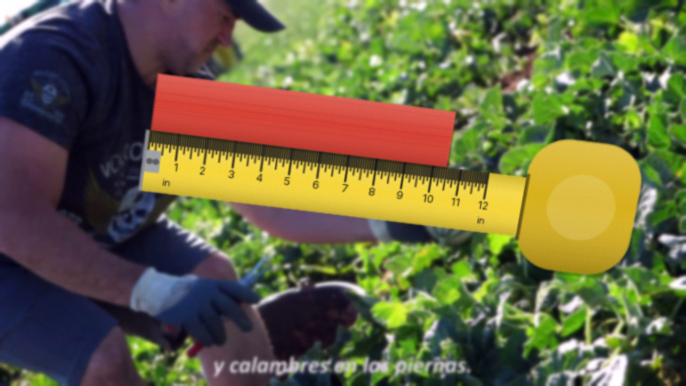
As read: 10.5 (in)
